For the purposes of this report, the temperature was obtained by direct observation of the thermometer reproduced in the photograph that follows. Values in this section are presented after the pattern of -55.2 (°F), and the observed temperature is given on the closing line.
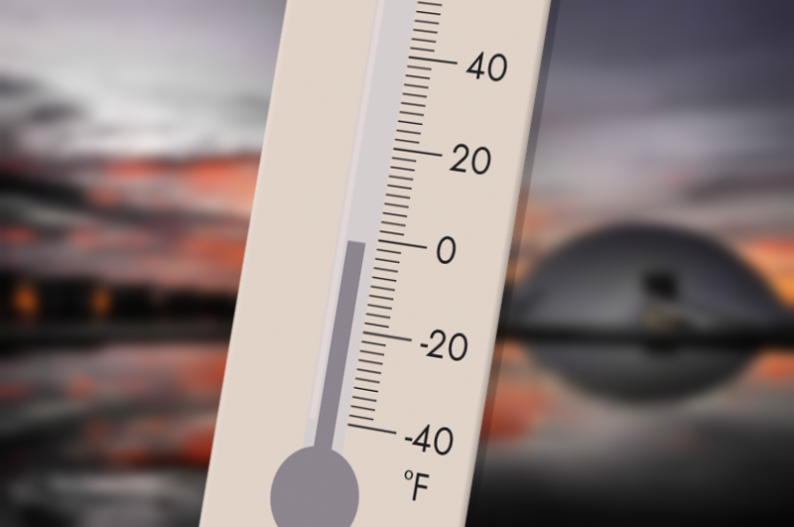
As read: -1 (°F)
